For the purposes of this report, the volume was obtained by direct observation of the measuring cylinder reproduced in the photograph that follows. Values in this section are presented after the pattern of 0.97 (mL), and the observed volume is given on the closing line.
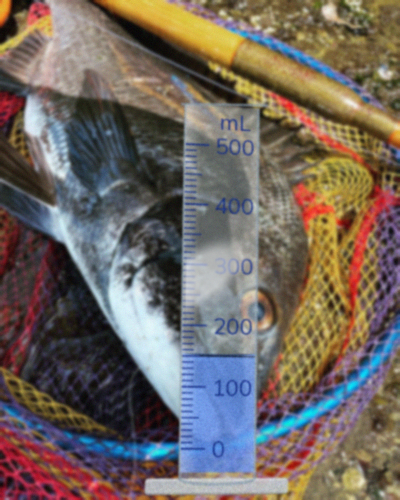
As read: 150 (mL)
